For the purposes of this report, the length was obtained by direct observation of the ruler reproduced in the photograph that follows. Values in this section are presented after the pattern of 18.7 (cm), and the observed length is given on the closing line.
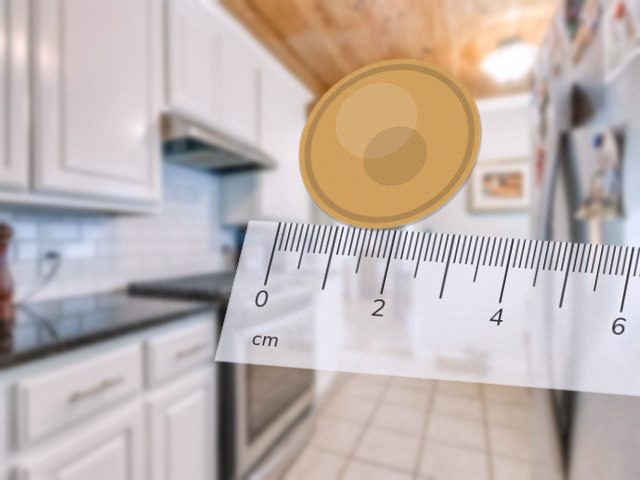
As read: 3.1 (cm)
